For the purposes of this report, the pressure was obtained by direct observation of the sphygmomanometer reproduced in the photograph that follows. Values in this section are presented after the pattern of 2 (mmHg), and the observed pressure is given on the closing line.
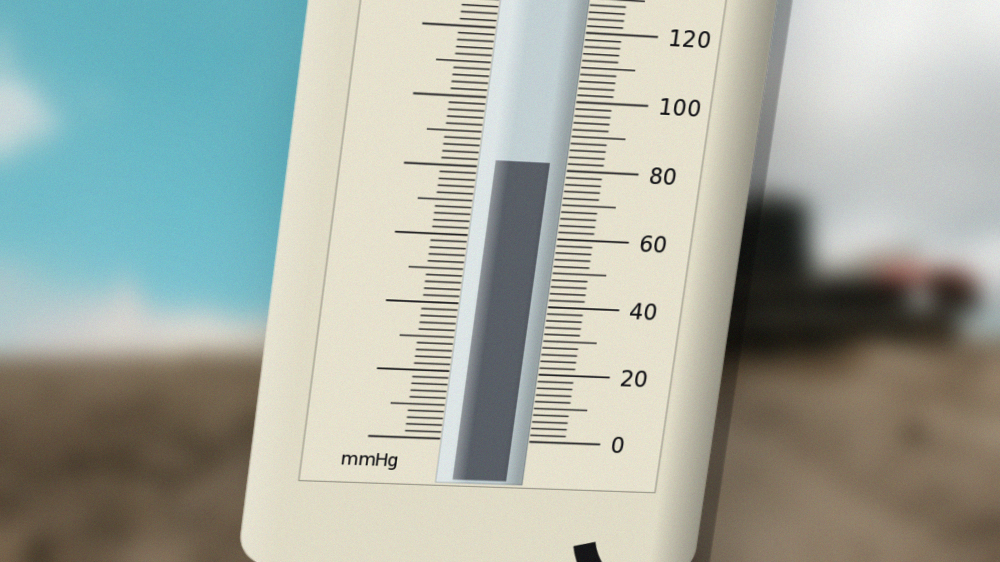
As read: 82 (mmHg)
